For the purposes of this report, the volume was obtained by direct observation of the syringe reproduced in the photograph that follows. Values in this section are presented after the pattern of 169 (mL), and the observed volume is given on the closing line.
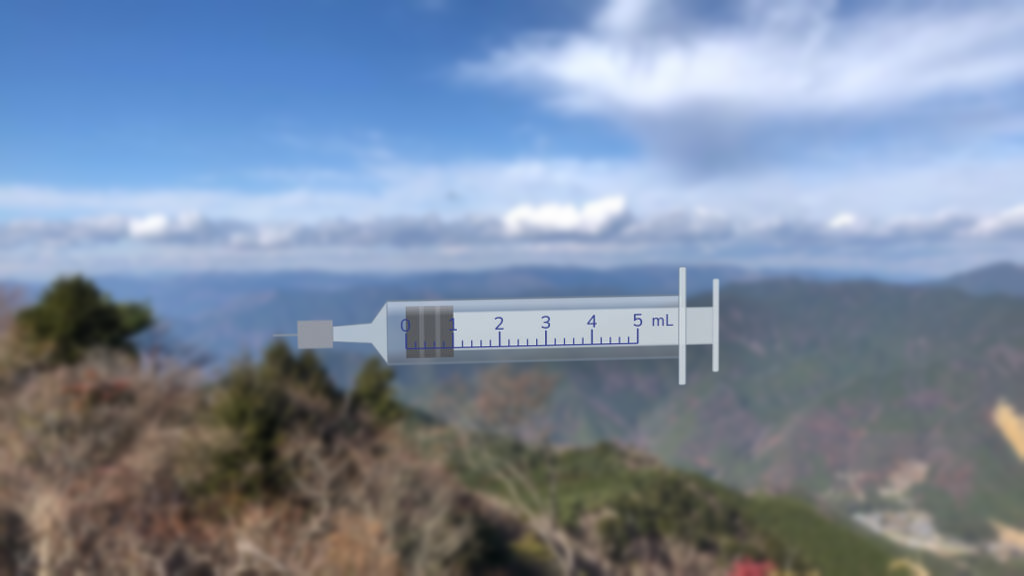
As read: 0 (mL)
